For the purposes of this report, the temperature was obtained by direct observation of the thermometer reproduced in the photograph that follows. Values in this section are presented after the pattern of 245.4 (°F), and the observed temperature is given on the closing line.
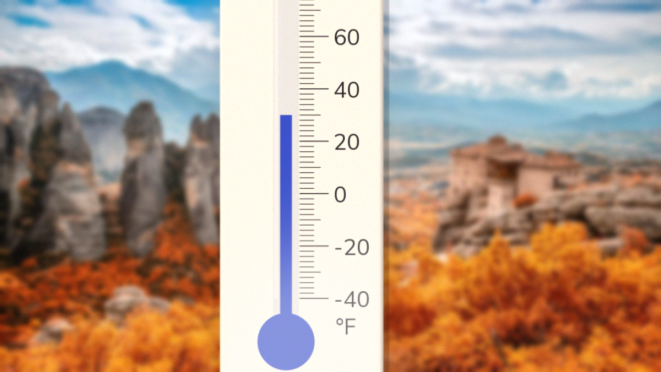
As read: 30 (°F)
